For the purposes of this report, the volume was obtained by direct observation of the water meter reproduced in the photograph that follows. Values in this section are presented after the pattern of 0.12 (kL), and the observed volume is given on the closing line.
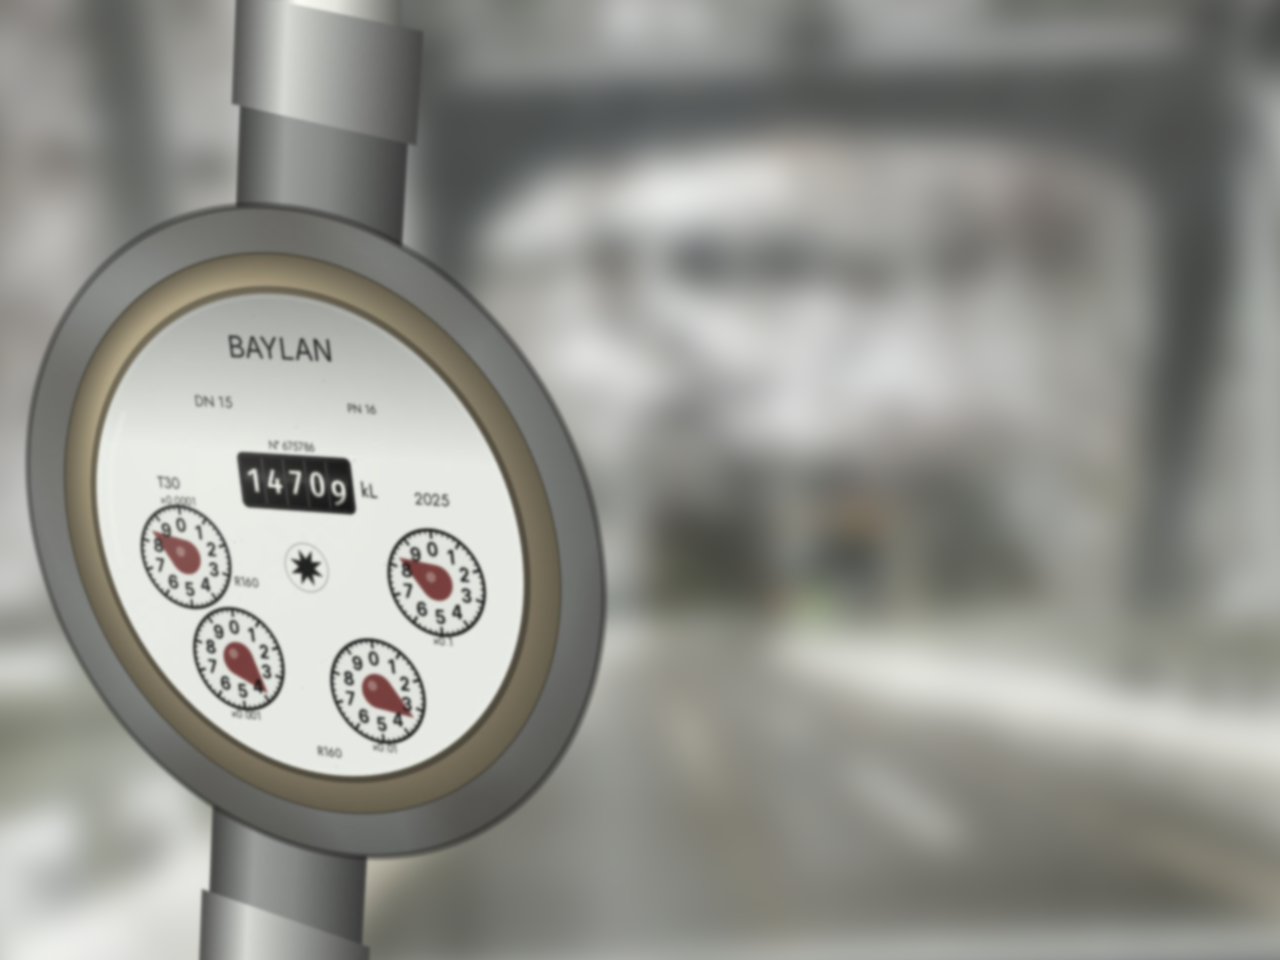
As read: 14708.8338 (kL)
